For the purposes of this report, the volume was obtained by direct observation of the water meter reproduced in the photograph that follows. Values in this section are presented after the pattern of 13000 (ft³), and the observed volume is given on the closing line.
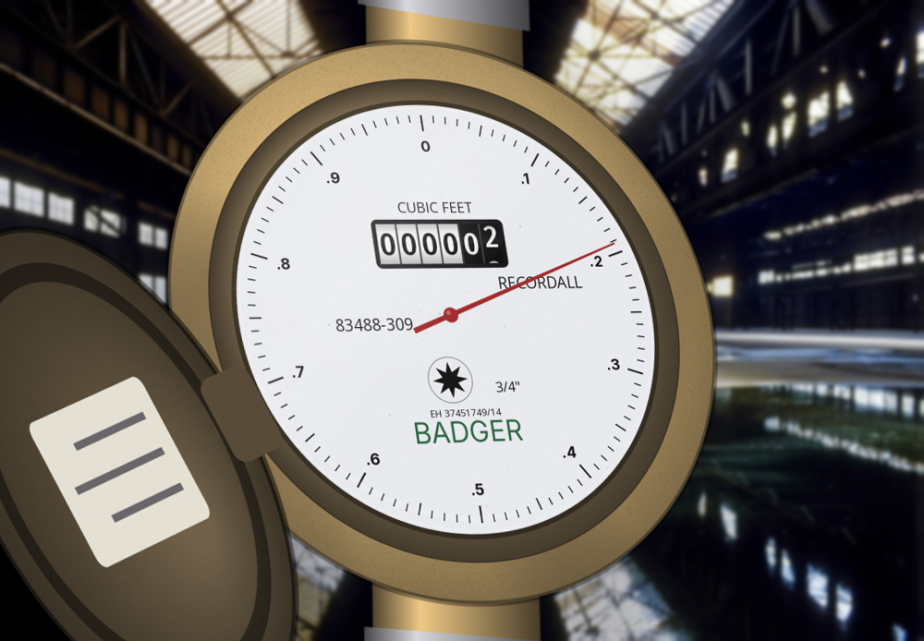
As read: 2.19 (ft³)
